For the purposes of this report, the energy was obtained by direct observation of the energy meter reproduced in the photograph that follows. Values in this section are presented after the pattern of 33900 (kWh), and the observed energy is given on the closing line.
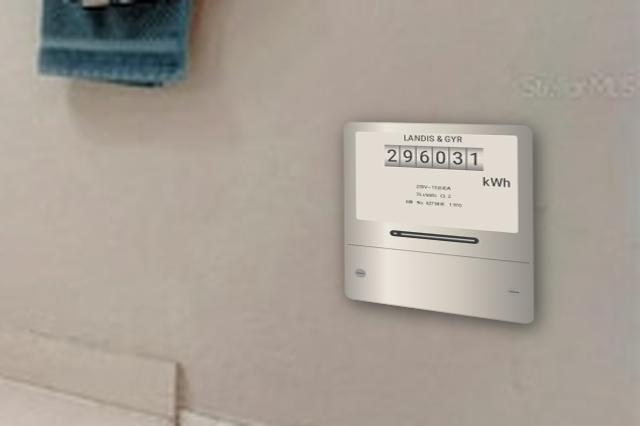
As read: 296031 (kWh)
